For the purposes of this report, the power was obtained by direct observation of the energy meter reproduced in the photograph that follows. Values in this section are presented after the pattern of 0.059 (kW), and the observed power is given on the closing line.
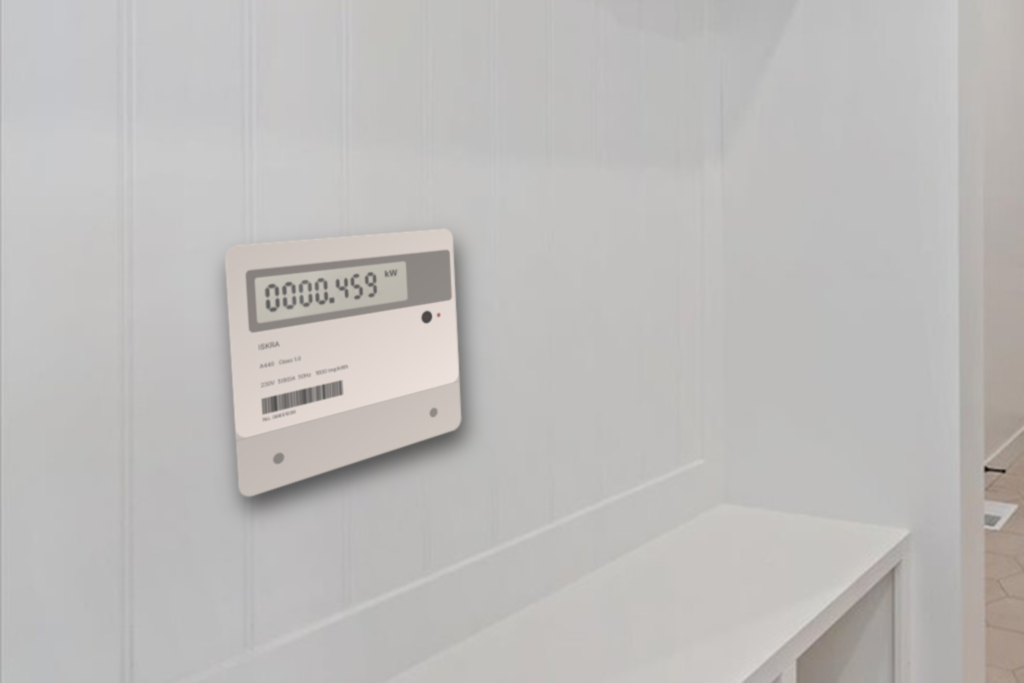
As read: 0.459 (kW)
